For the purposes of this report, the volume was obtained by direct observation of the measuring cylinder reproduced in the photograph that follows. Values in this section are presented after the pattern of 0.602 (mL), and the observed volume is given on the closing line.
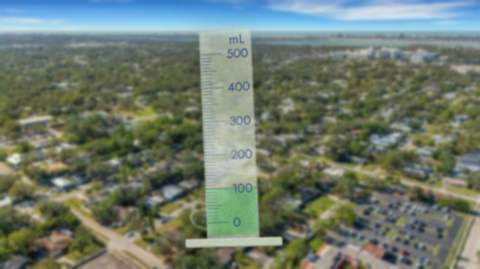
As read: 100 (mL)
